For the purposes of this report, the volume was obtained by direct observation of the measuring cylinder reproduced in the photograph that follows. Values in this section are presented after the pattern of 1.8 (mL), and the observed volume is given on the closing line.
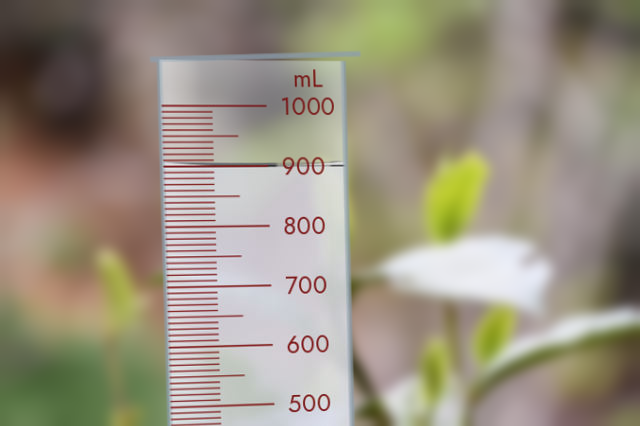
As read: 900 (mL)
